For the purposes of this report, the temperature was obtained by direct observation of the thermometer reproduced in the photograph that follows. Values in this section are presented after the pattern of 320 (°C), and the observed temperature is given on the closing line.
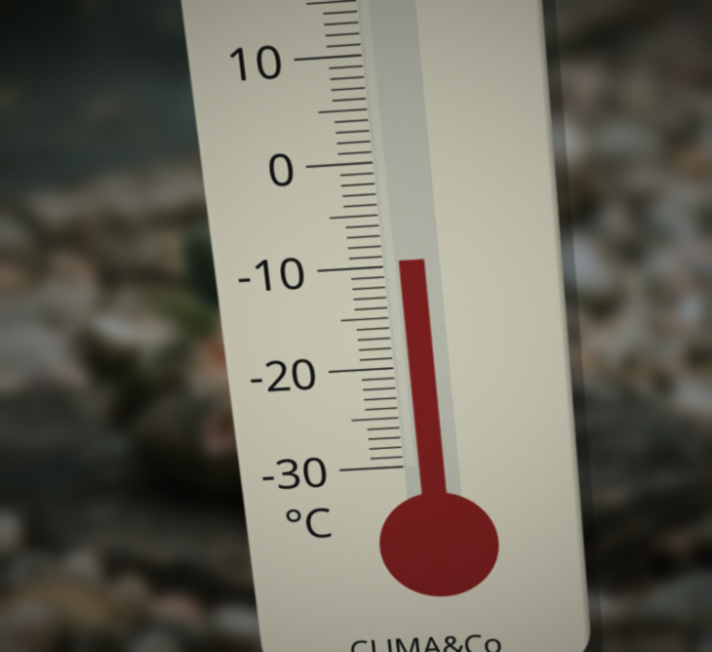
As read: -9.5 (°C)
